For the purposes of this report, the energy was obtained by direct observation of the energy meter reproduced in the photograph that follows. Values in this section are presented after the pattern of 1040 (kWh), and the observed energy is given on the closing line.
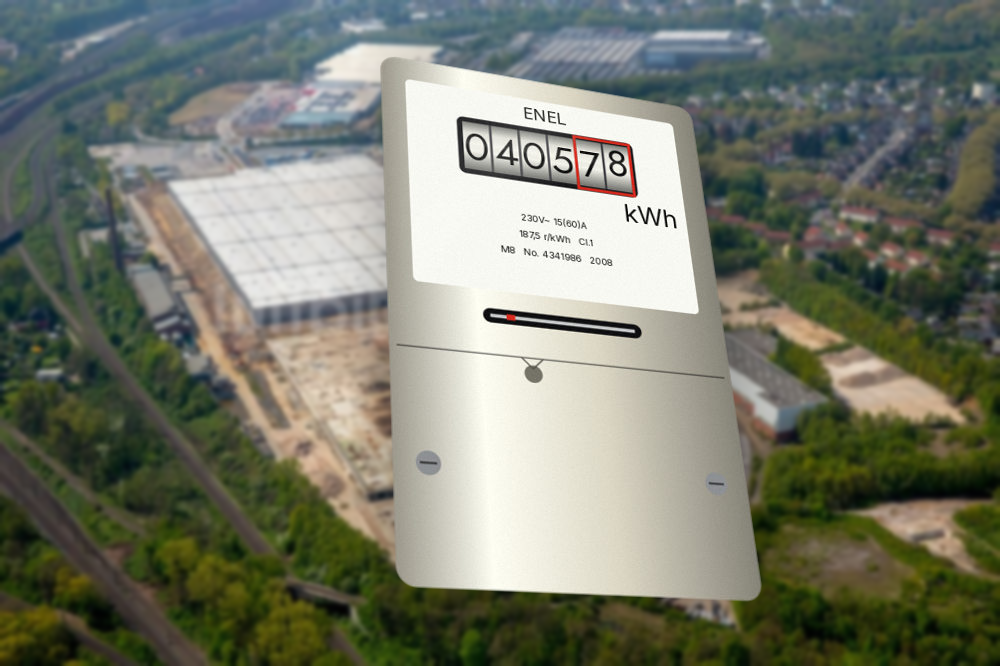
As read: 405.78 (kWh)
